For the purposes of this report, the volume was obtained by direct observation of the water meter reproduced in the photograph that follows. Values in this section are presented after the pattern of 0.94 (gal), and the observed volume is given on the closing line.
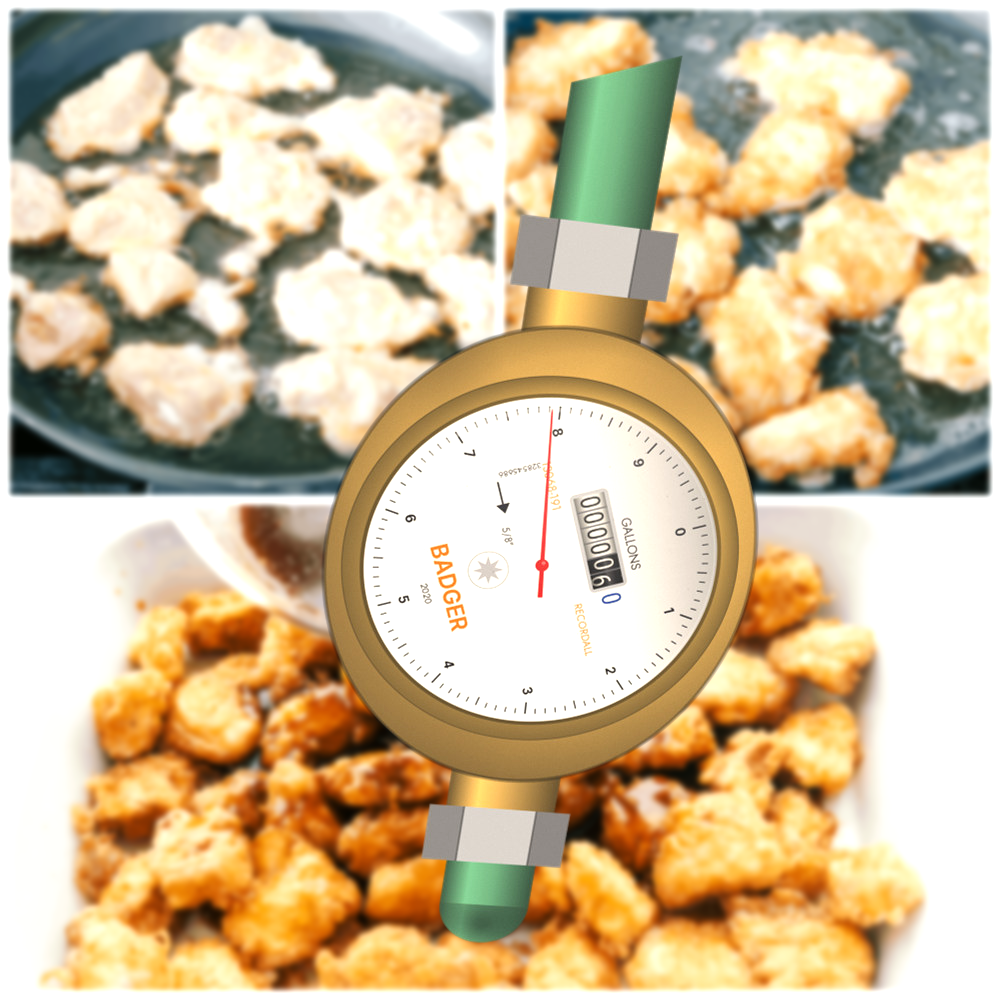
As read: 57.9 (gal)
